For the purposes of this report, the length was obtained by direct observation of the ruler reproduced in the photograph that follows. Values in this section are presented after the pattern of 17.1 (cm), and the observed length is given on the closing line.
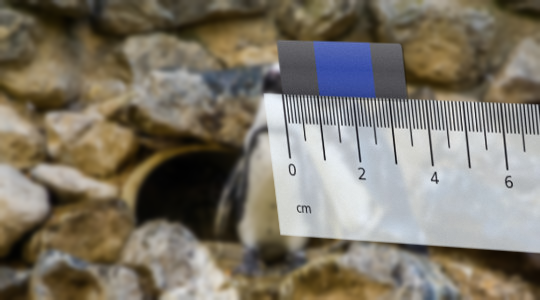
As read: 3.5 (cm)
